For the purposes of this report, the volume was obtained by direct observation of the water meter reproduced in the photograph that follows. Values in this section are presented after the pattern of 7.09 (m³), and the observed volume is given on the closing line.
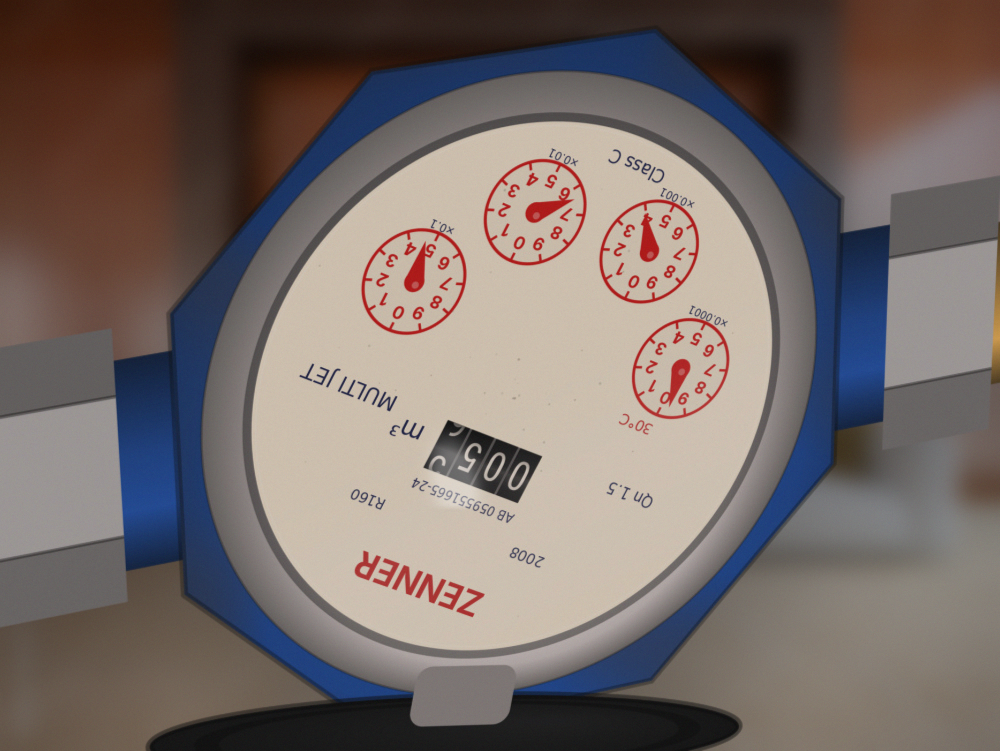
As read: 55.4639 (m³)
